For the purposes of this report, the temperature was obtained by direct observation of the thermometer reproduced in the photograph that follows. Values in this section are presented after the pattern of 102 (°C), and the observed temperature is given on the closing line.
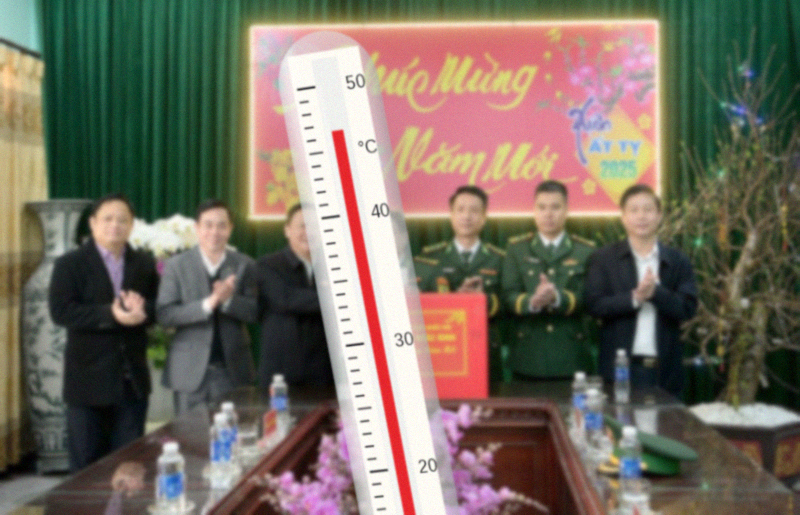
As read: 46.5 (°C)
